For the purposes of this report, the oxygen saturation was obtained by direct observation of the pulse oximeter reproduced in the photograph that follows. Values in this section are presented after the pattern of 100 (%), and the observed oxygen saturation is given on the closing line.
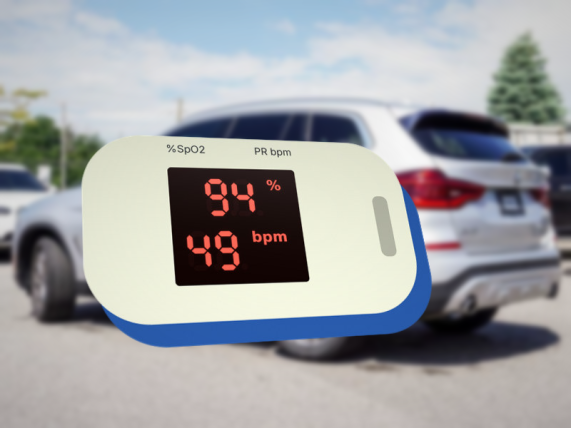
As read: 94 (%)
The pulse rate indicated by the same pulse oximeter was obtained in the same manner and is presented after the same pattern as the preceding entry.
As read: 49 (bpm)
